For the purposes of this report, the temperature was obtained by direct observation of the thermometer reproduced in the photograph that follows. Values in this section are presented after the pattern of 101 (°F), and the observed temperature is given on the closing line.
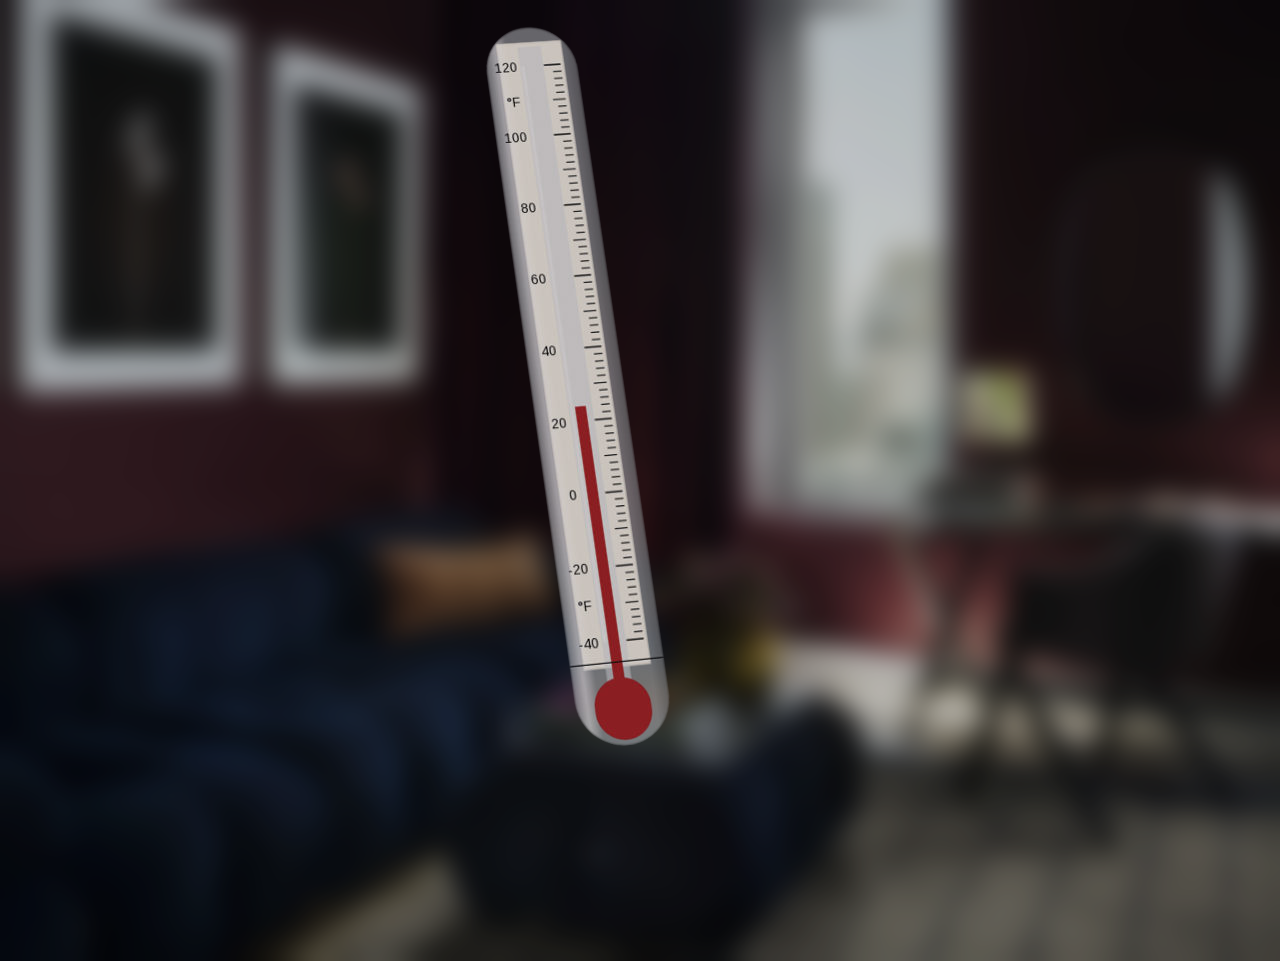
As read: 24 (°F)
